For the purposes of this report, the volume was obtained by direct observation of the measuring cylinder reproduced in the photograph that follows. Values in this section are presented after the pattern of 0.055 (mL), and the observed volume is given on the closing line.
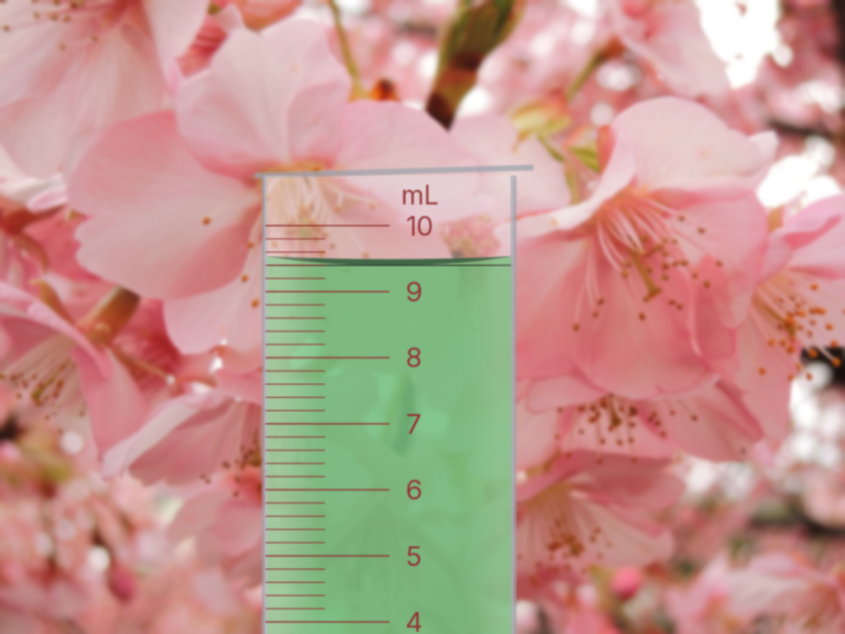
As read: 9.4 (mL)
